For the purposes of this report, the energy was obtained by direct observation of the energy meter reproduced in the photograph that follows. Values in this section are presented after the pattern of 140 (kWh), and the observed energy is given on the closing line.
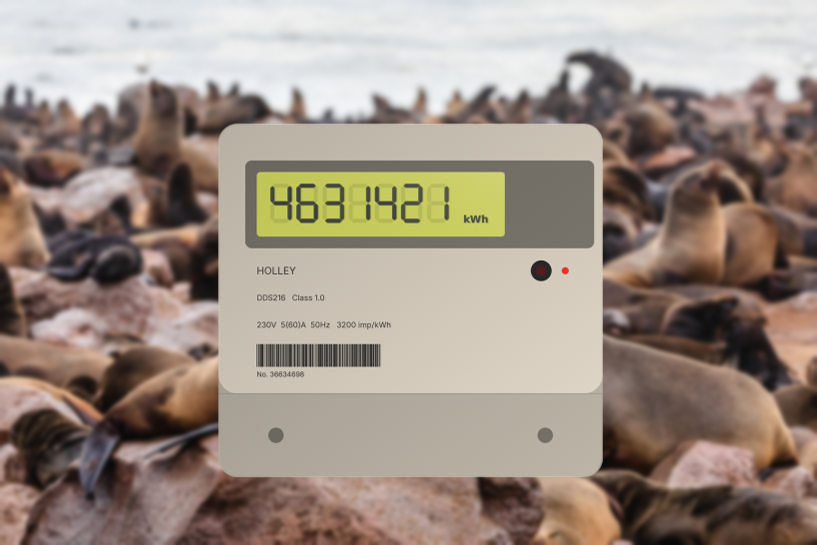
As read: 4631421 (kWh)
